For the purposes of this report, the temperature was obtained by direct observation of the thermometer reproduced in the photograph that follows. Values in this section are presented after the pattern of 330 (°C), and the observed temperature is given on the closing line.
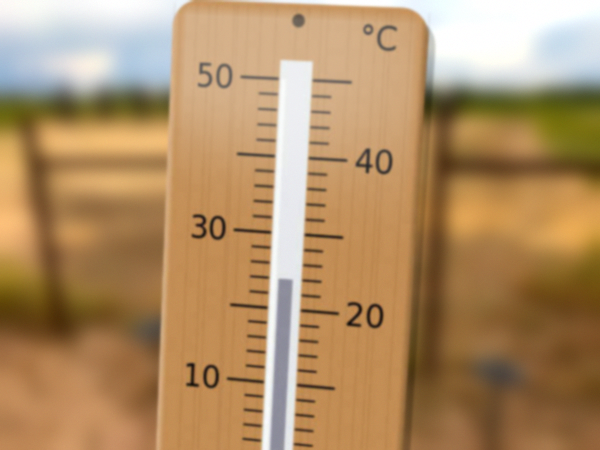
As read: 24 (°C)
